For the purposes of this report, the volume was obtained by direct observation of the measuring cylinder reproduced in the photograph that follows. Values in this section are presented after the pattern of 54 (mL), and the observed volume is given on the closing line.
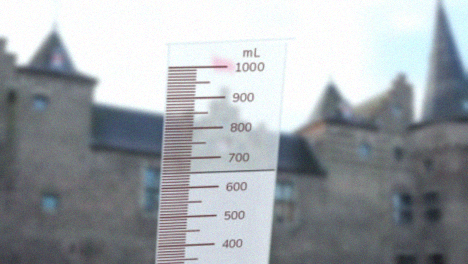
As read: 650 (mL)
